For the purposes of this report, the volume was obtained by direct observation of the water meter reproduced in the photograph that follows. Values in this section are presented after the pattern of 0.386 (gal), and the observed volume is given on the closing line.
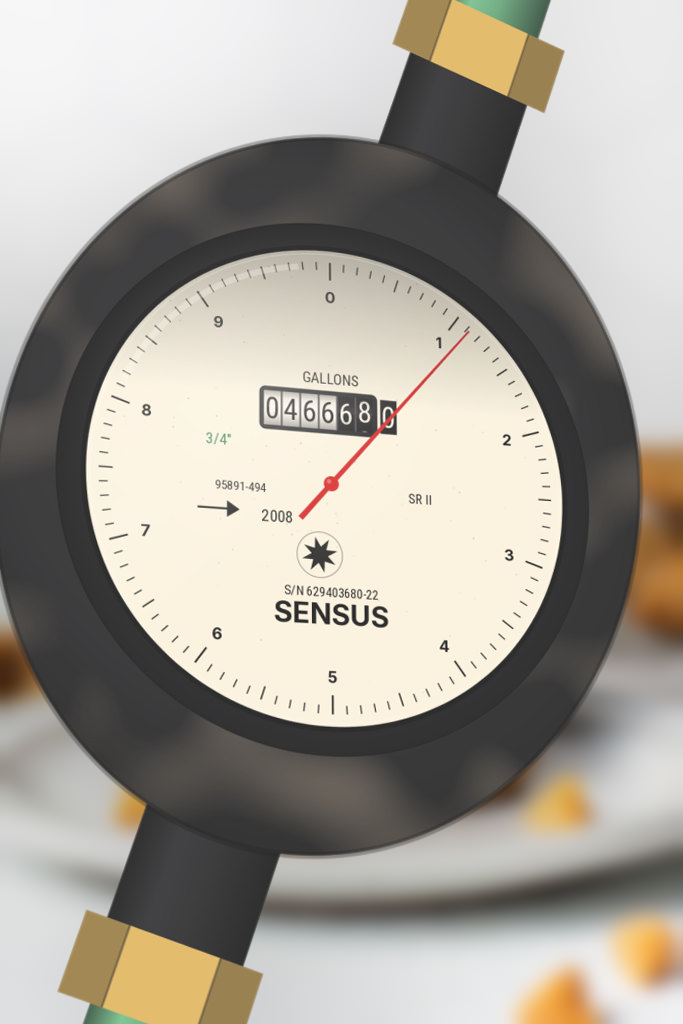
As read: 466681.1 (gal)
